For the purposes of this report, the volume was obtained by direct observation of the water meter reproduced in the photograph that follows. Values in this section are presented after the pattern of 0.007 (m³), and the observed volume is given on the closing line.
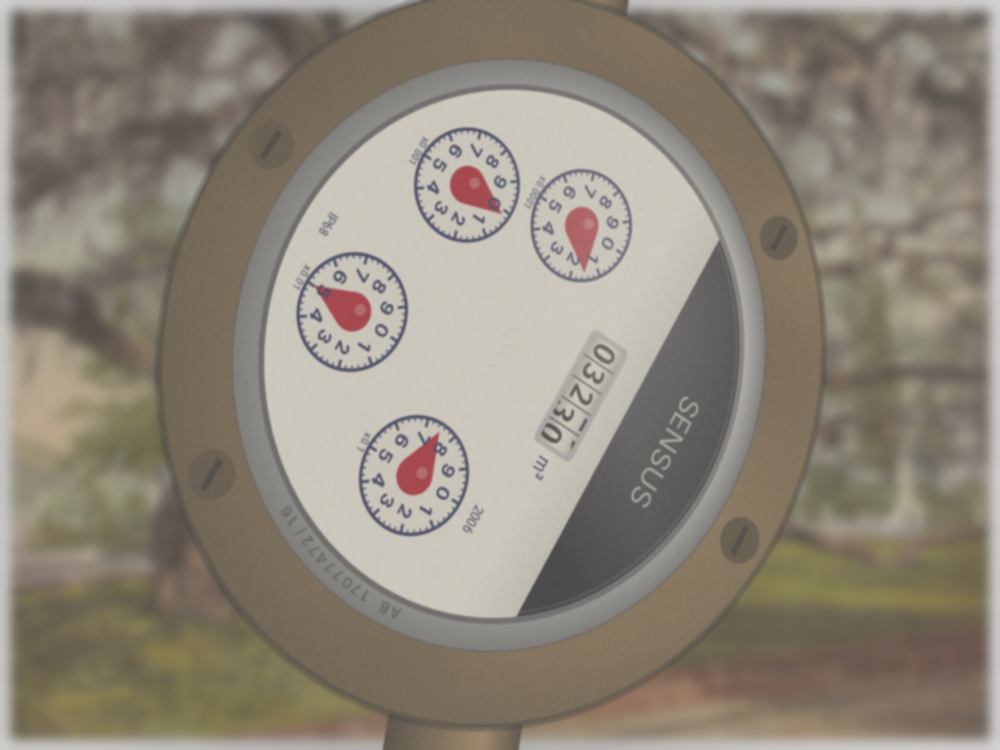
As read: 3229.7501 (m³)
